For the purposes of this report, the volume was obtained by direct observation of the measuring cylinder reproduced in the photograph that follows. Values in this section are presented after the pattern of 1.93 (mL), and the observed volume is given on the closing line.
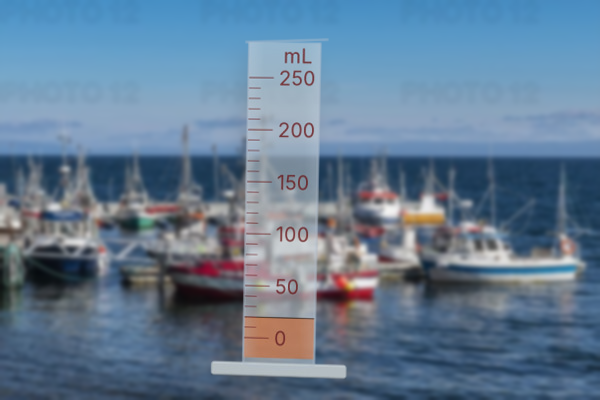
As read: 20 (mL)
